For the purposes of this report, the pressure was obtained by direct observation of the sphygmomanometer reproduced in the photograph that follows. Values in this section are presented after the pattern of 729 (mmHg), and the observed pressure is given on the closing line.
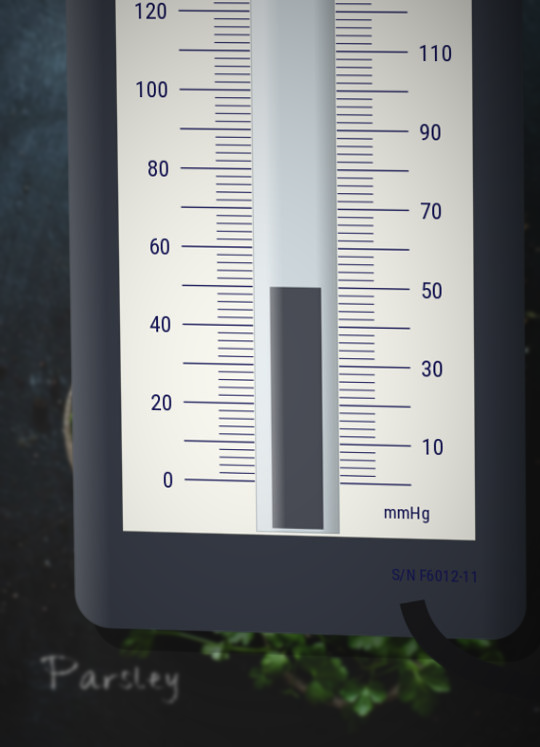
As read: 50 (mmHg)
